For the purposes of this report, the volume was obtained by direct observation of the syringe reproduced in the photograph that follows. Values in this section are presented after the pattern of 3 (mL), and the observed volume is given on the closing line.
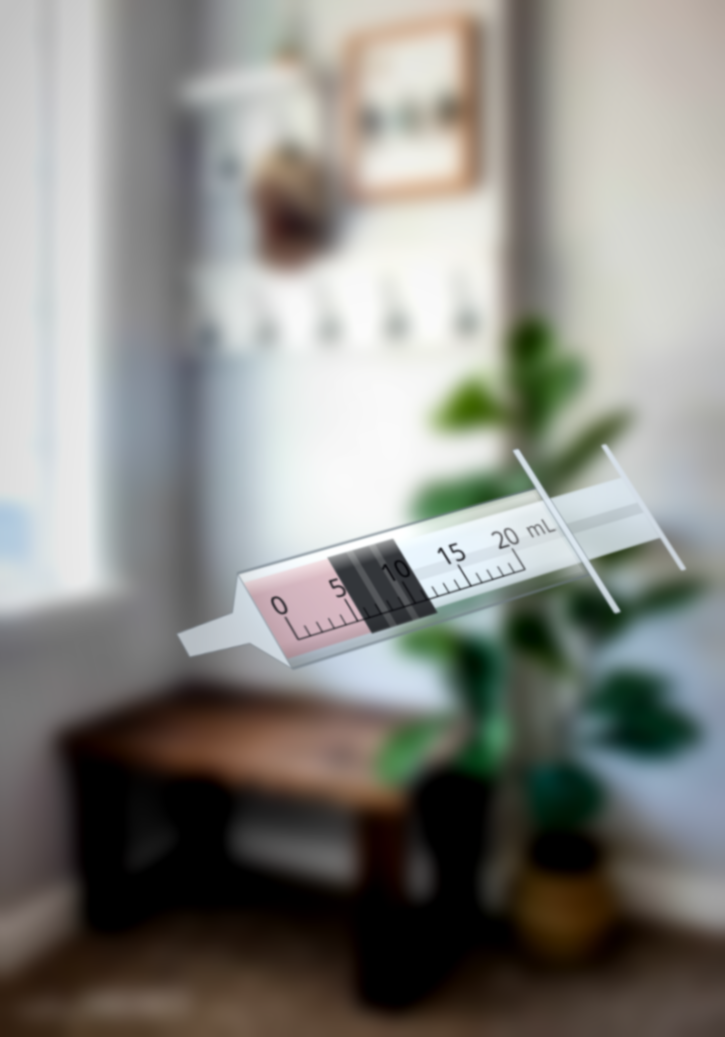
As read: 5.5 (mL)
